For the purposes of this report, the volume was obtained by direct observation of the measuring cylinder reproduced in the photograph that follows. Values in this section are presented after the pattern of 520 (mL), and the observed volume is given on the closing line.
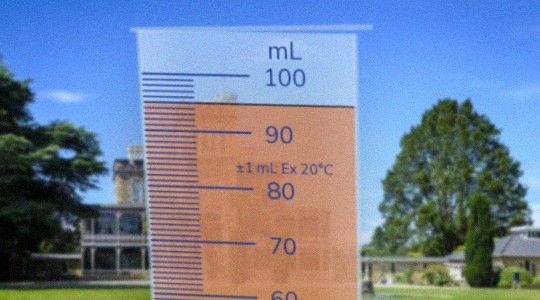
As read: 95 (mL)
